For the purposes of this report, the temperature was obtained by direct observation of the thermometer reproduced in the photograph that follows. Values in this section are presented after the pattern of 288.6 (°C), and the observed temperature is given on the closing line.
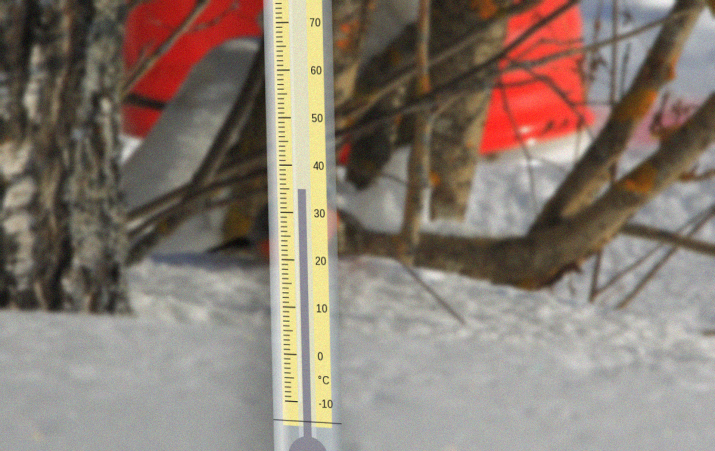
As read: 35 (°C)
